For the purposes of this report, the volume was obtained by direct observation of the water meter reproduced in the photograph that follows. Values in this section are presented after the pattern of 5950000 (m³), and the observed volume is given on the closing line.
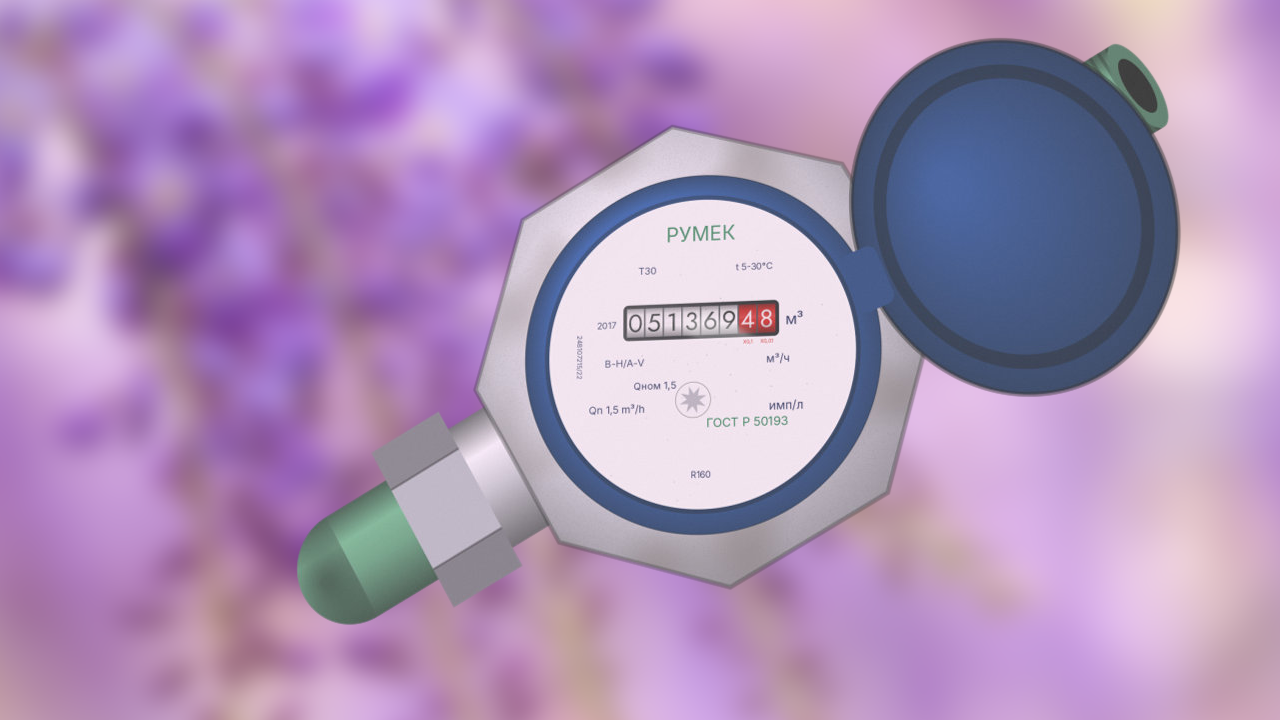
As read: 51369.48 (m³)
